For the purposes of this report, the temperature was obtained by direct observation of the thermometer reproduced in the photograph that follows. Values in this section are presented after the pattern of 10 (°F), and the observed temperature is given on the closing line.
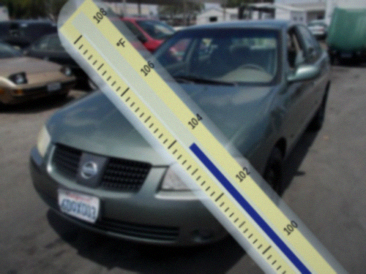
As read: 103.6 (°F)
